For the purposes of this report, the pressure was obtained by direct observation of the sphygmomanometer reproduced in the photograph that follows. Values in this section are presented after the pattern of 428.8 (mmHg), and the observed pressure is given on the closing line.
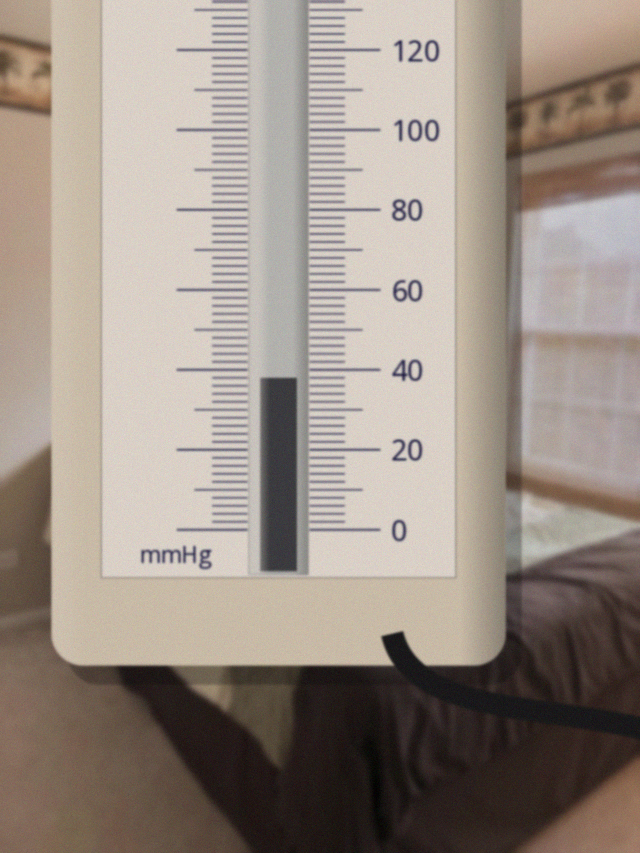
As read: 38 (mmHg)
